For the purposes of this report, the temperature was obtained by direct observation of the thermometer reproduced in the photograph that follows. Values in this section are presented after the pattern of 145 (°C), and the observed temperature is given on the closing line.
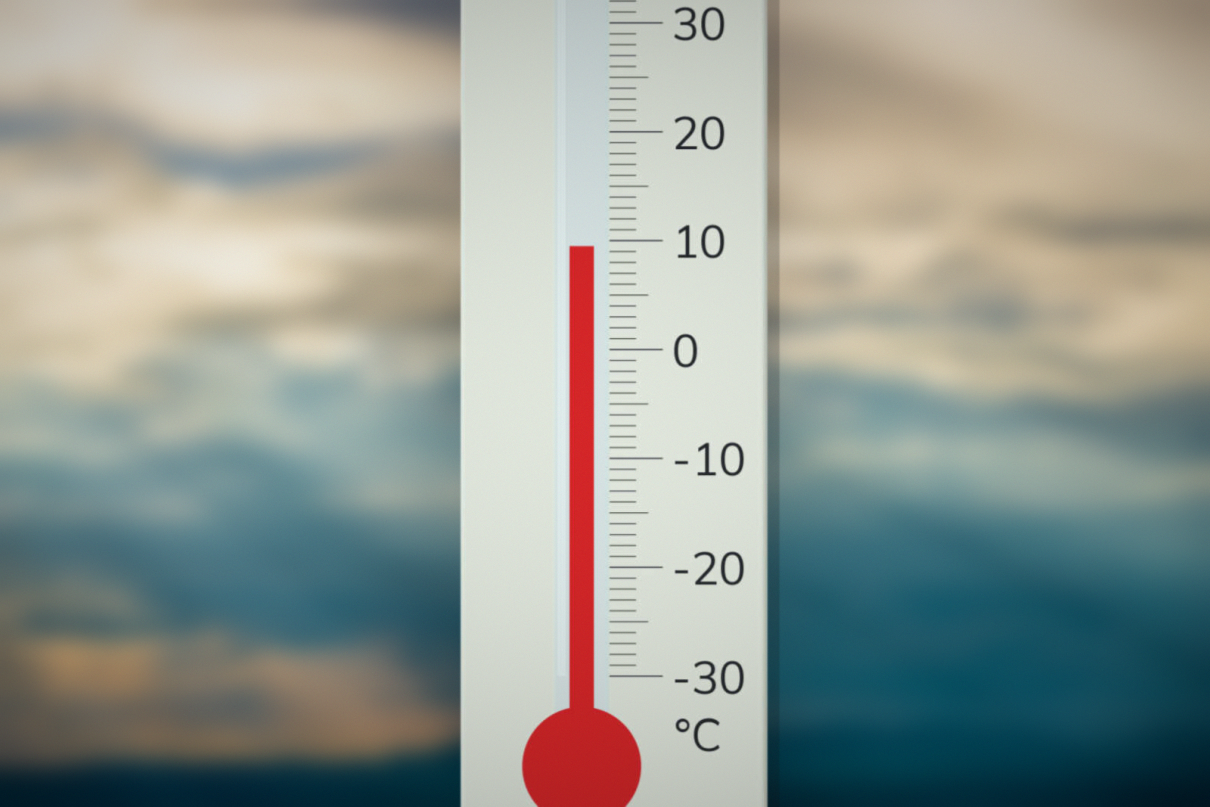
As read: 9.5 (°C)
